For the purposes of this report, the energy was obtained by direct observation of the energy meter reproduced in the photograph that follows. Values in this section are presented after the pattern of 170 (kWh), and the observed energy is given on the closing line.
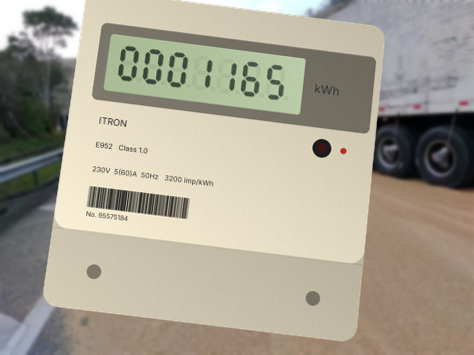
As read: 1165 (kWh)
